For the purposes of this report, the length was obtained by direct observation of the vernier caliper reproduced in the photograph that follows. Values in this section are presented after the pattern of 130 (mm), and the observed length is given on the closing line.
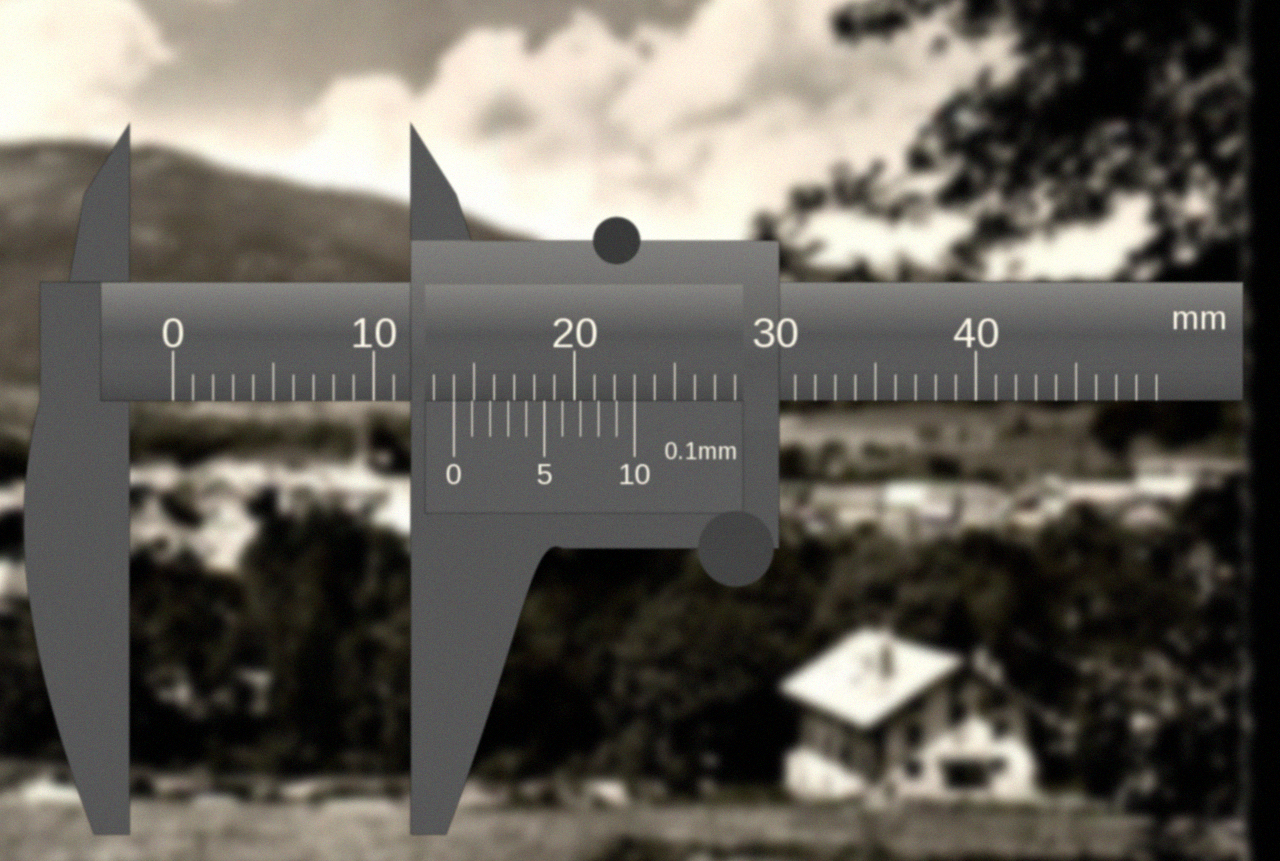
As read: 14.0 (mm)
